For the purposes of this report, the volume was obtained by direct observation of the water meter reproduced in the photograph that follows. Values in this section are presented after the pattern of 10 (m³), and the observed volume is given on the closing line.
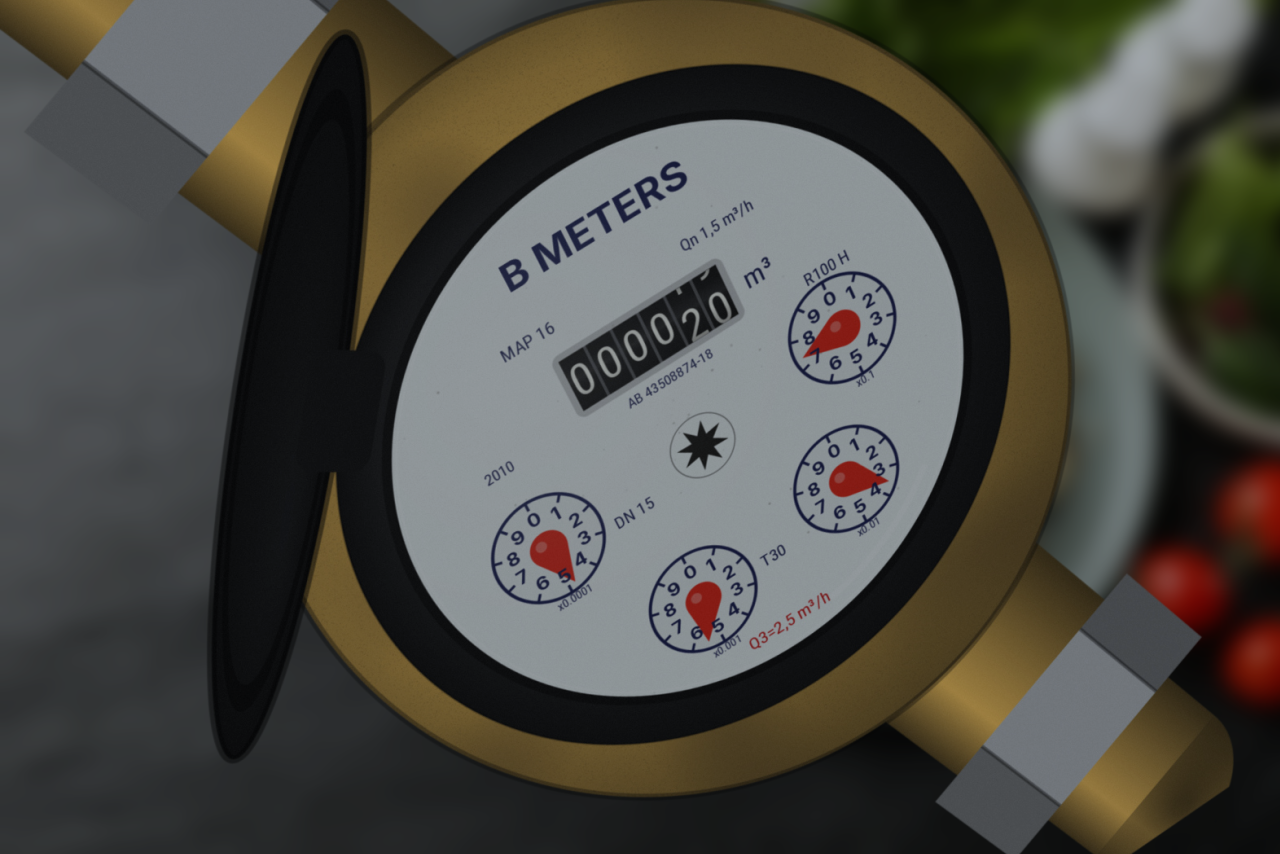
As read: 19.7354 (m³)
